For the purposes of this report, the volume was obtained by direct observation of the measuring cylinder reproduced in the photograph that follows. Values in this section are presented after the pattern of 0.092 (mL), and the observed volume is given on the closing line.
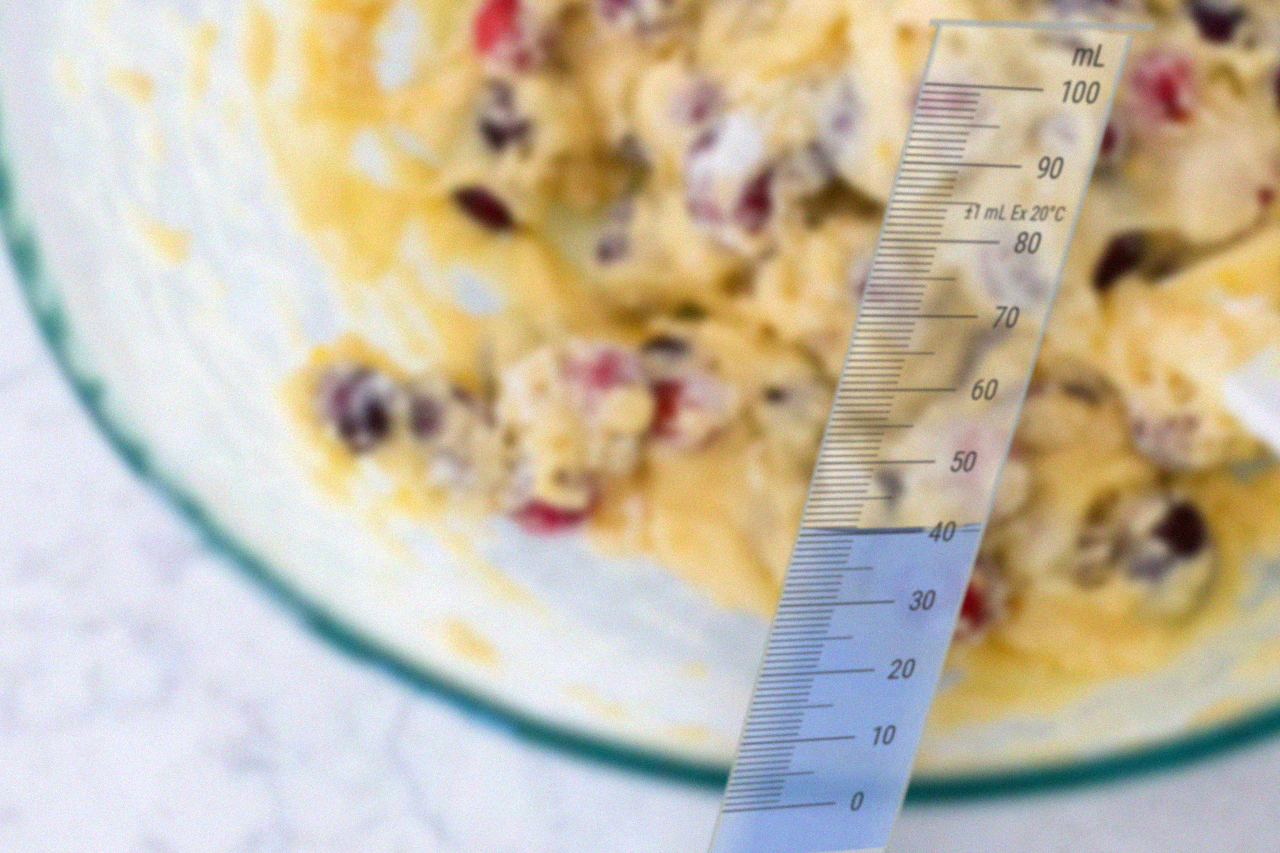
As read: 40 (mL)
